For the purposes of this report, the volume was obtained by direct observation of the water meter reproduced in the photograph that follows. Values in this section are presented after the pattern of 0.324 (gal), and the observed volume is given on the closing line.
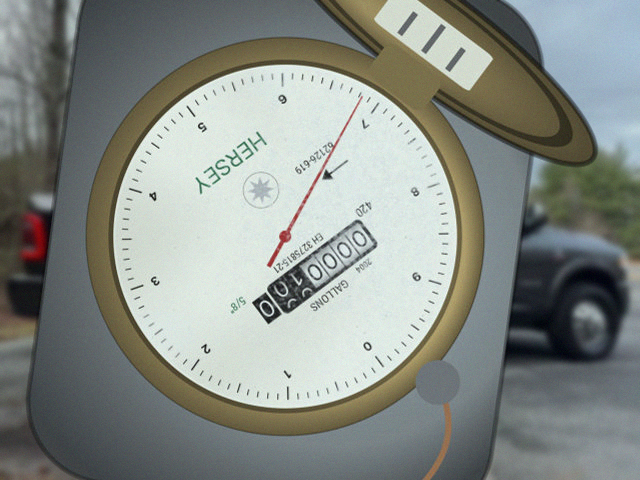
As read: 96.8 (gal)
